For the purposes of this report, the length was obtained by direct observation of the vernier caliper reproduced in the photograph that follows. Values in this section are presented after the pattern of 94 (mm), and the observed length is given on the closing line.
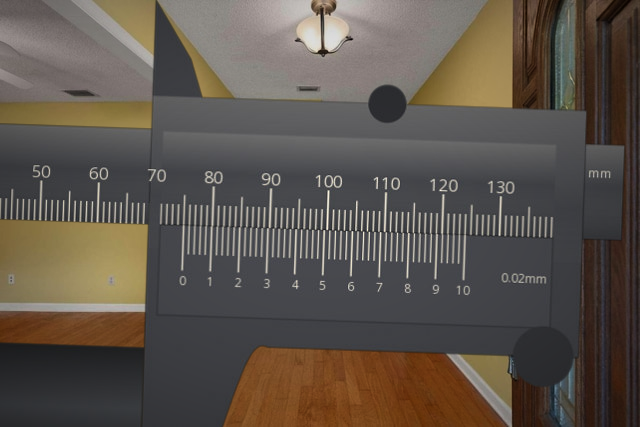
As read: 75.0 (mm)
